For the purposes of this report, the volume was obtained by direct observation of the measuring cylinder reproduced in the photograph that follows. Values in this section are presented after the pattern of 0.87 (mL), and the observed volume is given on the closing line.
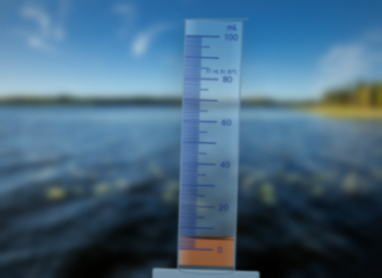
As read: 5 (mL)
